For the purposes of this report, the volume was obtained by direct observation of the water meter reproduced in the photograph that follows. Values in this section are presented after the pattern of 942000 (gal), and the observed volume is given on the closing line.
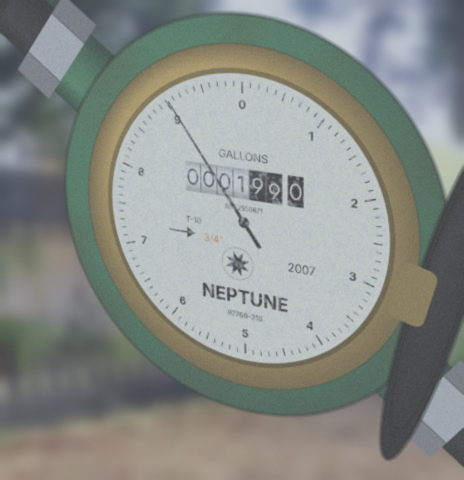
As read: 1989.0 (gal)
